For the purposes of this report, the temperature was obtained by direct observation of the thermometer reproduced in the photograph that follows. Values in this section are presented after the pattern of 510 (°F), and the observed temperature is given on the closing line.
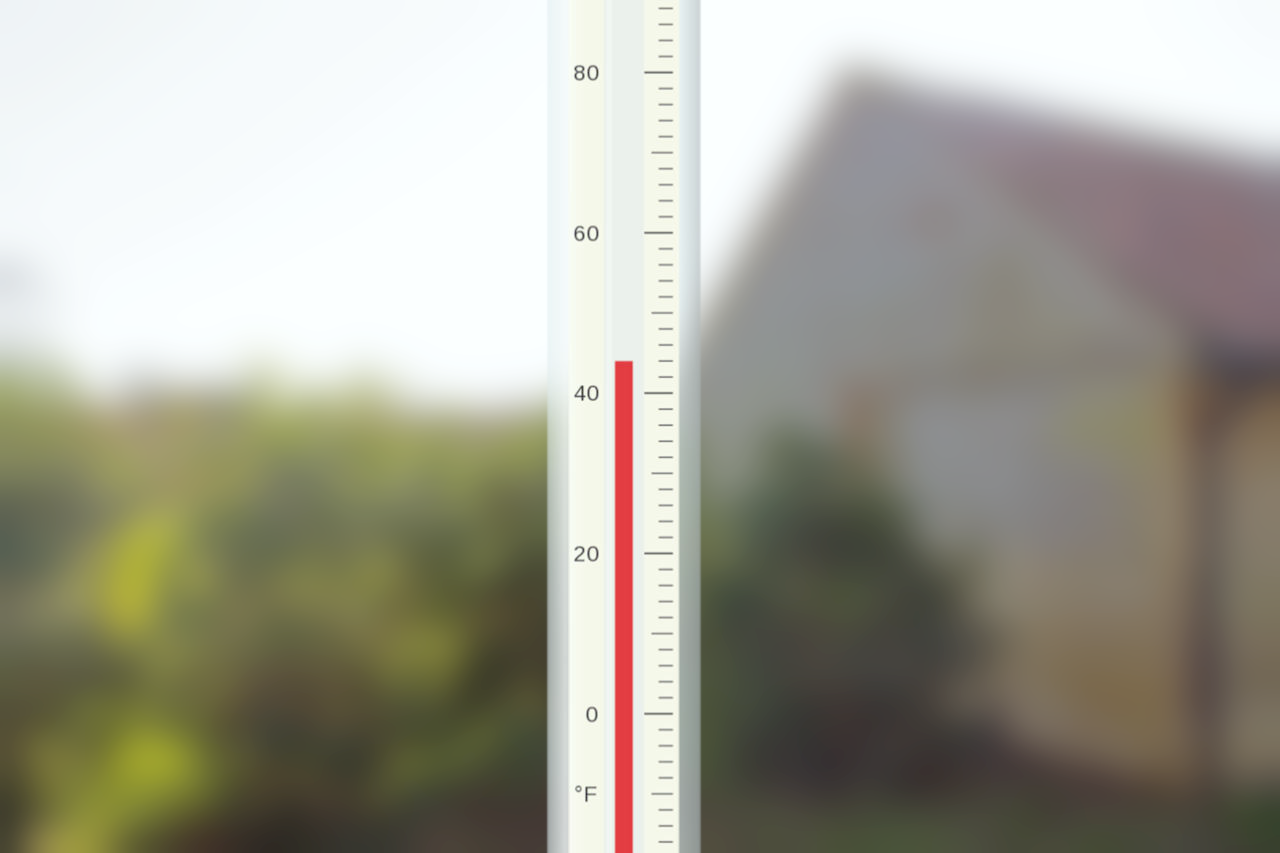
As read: 44 (°F)
